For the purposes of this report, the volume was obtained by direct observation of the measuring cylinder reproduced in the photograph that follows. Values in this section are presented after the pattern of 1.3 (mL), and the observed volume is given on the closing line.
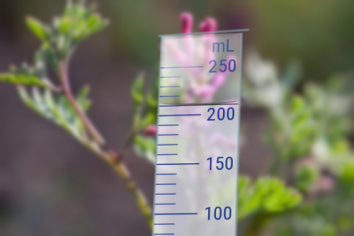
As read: 210 (mL)
